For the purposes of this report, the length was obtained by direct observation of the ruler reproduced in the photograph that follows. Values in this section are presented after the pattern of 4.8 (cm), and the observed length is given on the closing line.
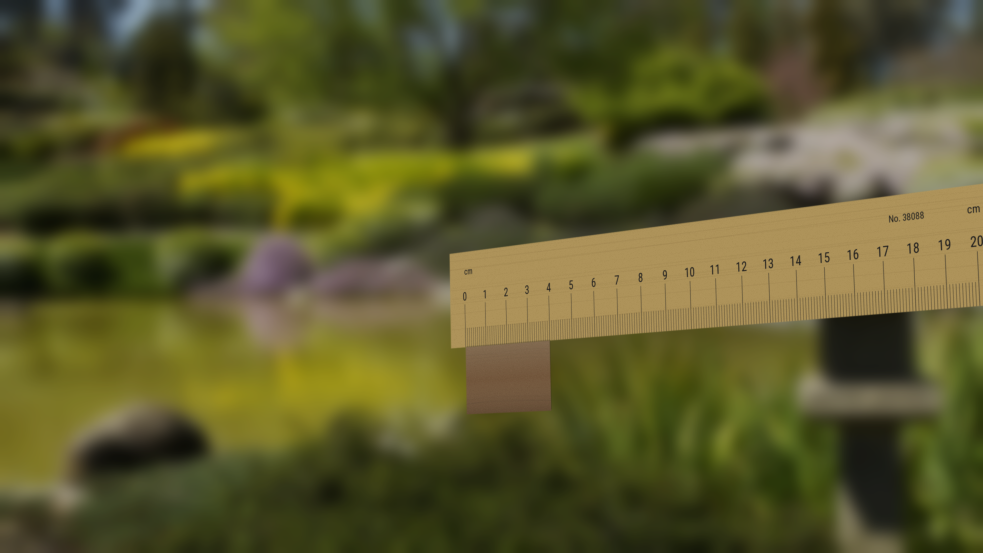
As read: 4 (cm)
